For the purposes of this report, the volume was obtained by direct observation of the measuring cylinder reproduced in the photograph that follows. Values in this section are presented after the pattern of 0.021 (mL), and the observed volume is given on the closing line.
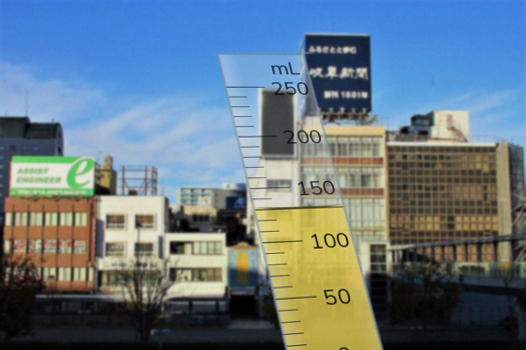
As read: 130 (mL)
